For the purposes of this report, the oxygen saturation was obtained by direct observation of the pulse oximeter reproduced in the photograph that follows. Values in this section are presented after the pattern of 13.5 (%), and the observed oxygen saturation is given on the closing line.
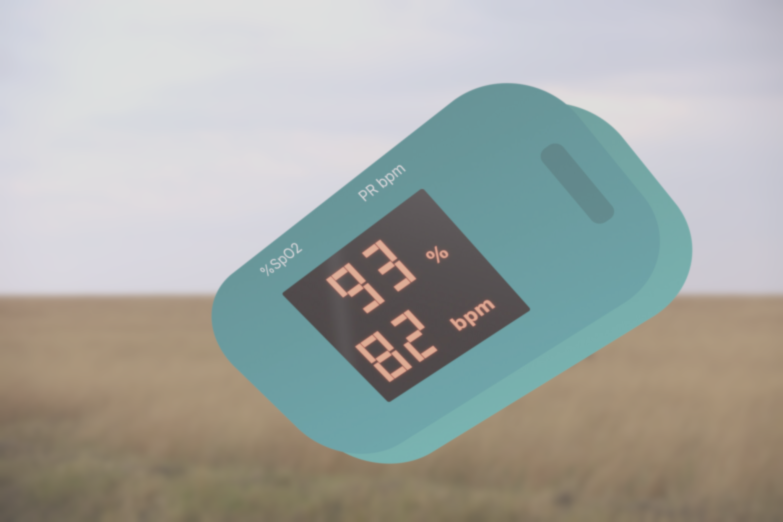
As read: 93 (%)
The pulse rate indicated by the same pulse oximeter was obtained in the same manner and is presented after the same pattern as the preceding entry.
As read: 82 (bpm)
